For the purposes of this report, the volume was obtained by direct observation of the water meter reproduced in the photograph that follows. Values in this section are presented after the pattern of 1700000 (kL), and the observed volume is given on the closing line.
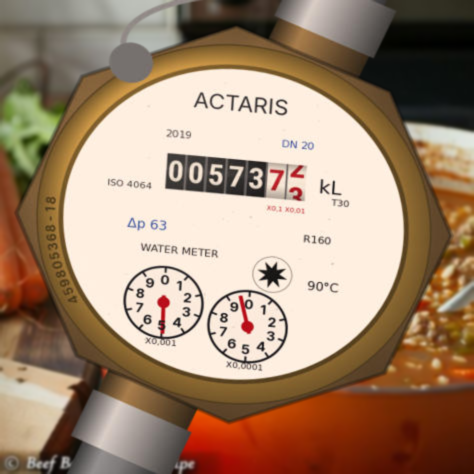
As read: 573.7249 (kL)
